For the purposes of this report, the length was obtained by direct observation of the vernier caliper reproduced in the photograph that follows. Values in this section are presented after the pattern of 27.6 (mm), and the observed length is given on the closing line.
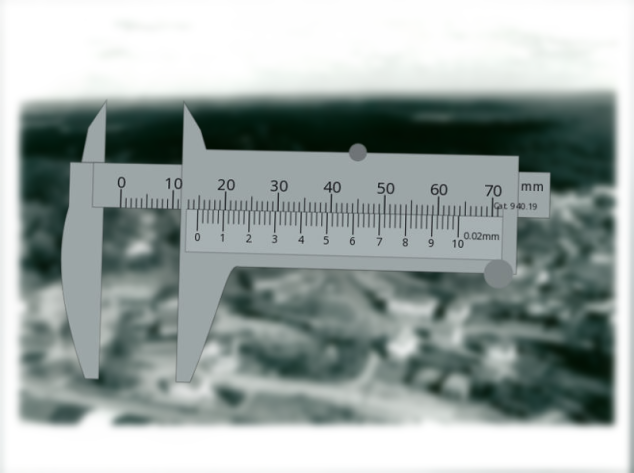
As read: 14.8 (mm)
